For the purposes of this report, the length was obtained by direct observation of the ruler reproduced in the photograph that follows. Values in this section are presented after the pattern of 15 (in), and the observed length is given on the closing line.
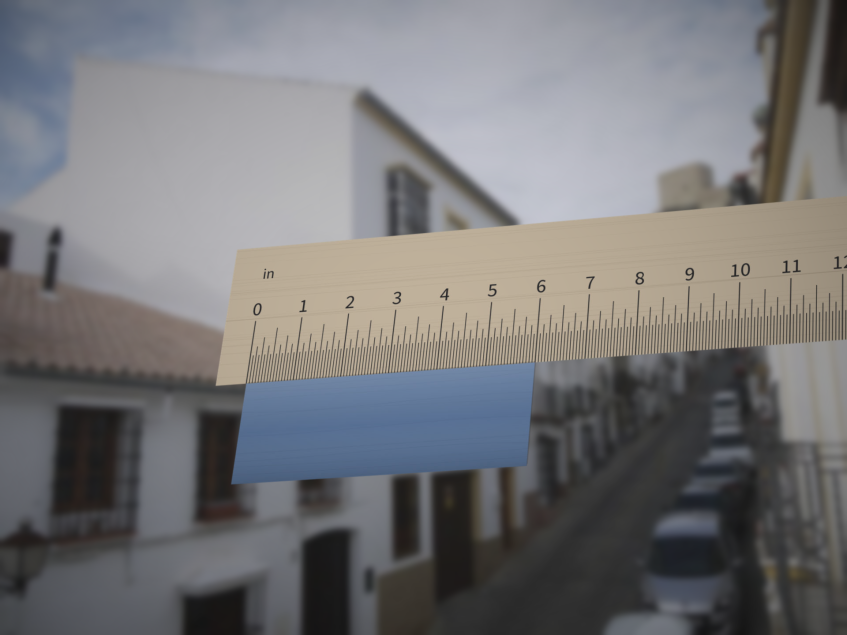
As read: 6 (in)
